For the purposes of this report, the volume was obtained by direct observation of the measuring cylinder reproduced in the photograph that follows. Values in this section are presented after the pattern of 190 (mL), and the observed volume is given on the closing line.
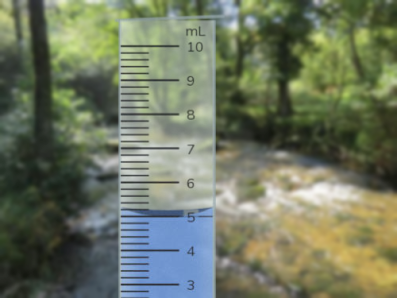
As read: 5 (mL)
